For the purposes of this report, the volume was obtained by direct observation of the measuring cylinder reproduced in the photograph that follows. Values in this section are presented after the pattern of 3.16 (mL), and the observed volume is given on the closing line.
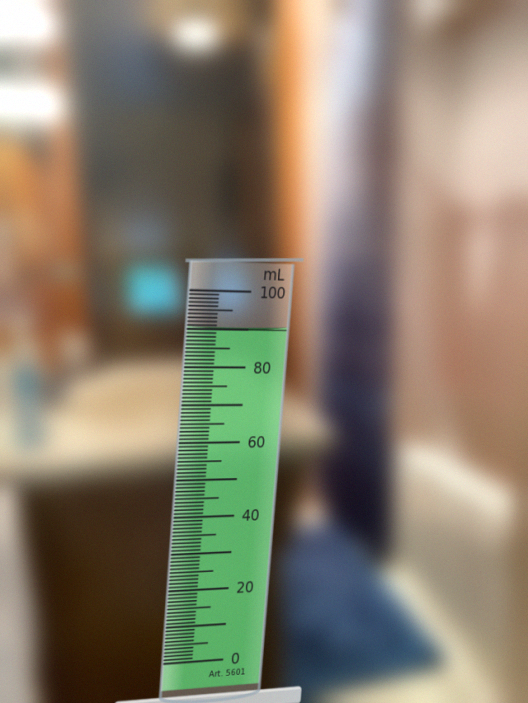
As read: 90 (mL)
